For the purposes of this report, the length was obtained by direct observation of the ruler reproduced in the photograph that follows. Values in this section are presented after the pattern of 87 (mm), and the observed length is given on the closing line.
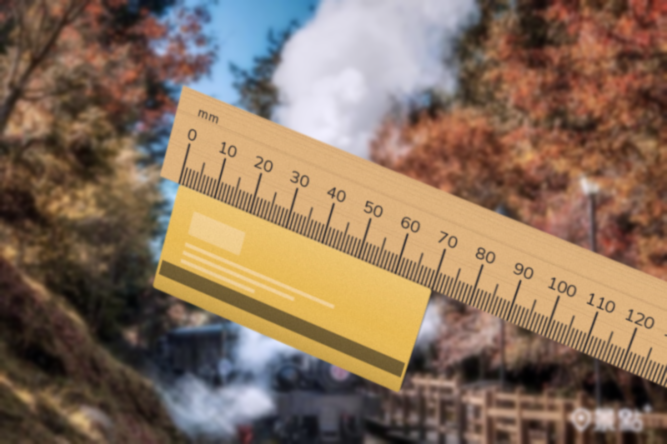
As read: 70 (mm)
